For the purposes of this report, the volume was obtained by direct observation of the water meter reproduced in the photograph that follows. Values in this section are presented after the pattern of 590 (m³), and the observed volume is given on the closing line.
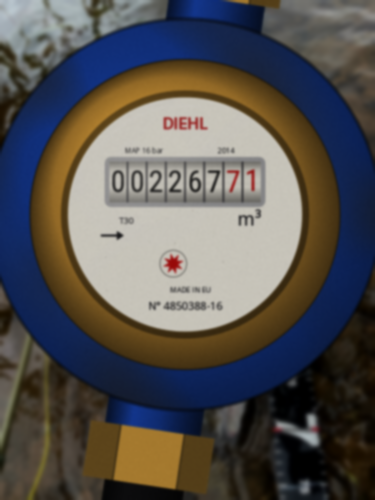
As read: 2267.71 (m³)
